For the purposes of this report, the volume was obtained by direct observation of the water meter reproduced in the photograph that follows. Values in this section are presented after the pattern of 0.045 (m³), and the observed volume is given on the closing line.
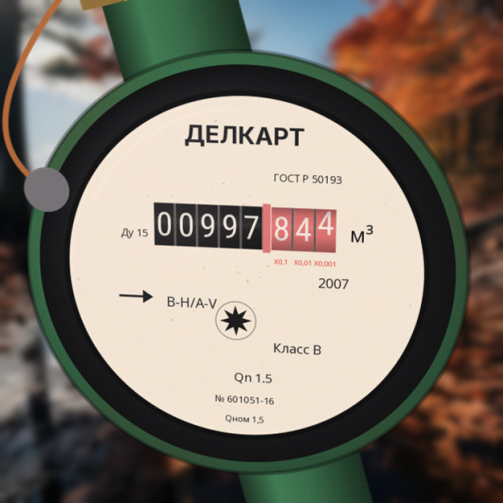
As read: 997.844 (m³)
